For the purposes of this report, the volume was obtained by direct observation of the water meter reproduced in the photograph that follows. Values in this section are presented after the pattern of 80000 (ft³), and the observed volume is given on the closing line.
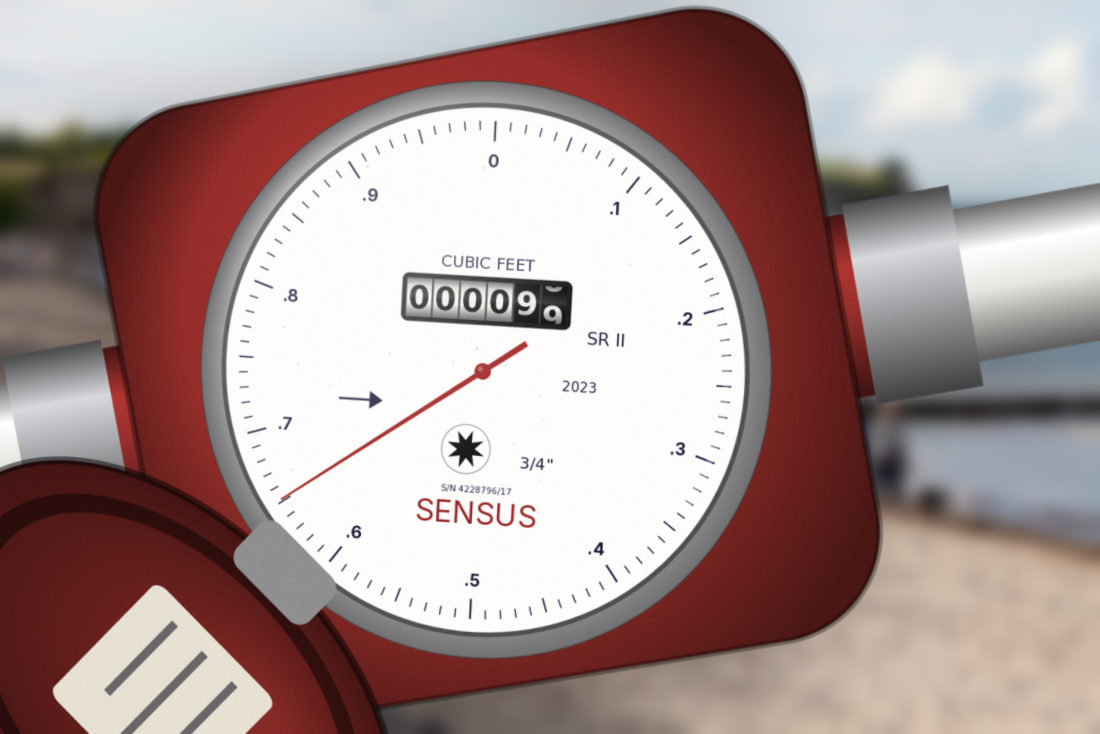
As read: 98.65 (ft³)
